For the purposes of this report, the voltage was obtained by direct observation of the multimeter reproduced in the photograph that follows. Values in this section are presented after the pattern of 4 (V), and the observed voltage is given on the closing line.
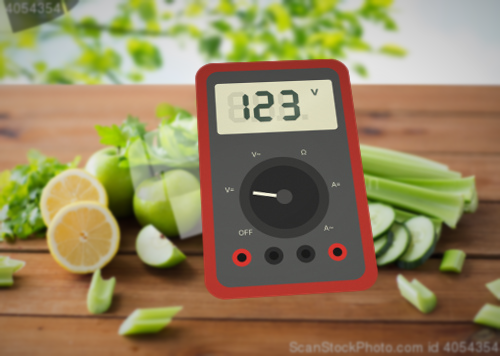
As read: 123 (V)
